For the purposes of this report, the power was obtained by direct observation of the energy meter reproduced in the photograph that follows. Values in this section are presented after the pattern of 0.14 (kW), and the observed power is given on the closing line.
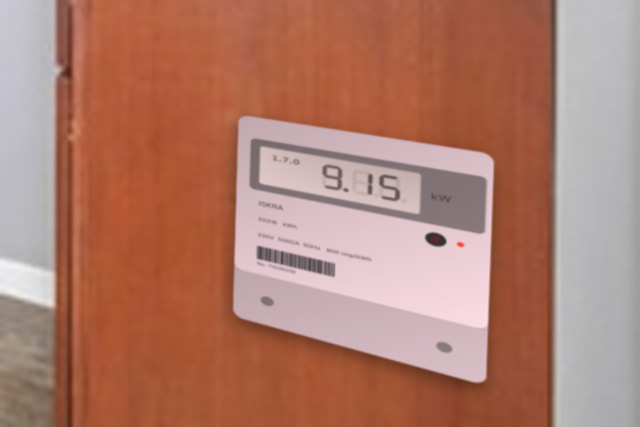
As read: 9.15 (kW)
